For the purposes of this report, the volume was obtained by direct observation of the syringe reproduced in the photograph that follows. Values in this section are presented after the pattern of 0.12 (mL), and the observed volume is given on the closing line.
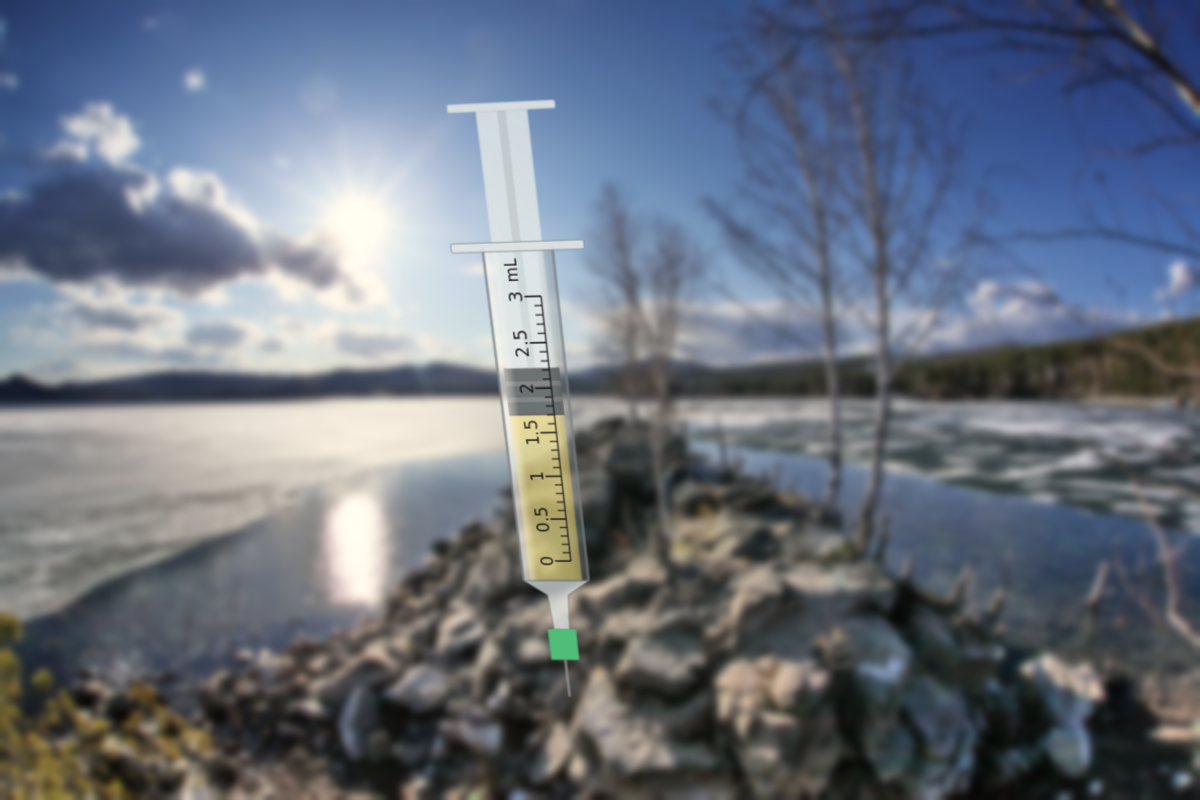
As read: 1.7 (mL)
